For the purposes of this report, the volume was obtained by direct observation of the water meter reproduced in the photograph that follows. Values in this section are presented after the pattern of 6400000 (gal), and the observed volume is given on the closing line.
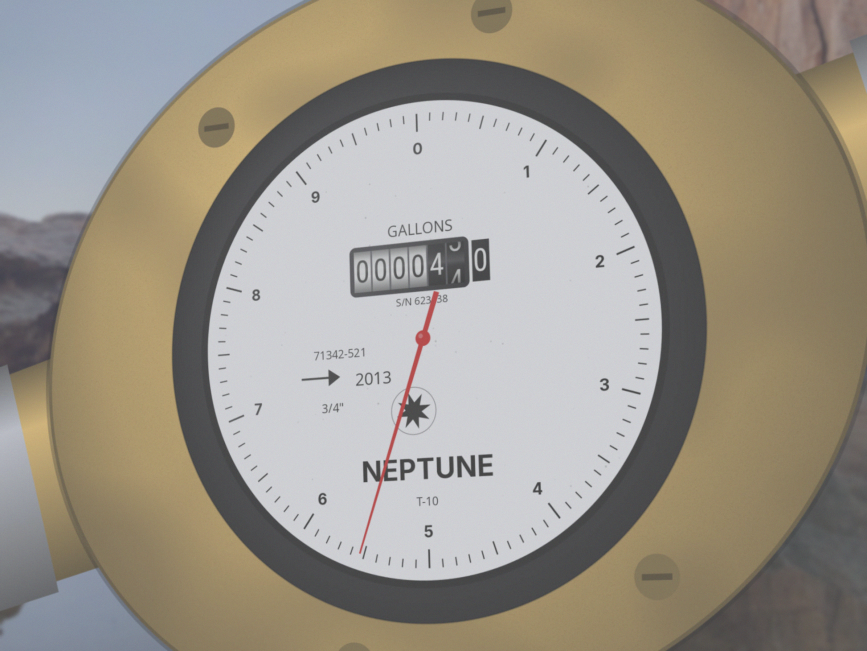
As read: 435.5 (gal)
